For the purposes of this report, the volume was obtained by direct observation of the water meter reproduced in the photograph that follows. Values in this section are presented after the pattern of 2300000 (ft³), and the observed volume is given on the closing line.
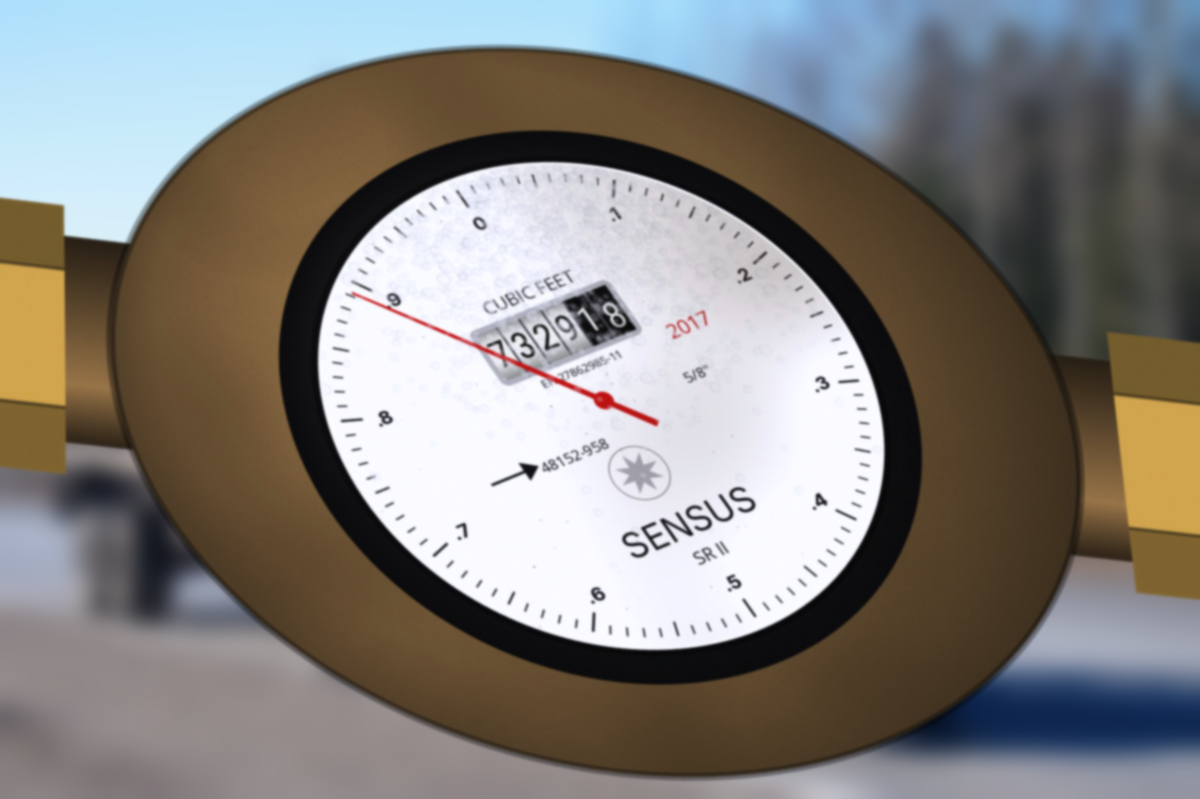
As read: 732917.89 (ft³)
